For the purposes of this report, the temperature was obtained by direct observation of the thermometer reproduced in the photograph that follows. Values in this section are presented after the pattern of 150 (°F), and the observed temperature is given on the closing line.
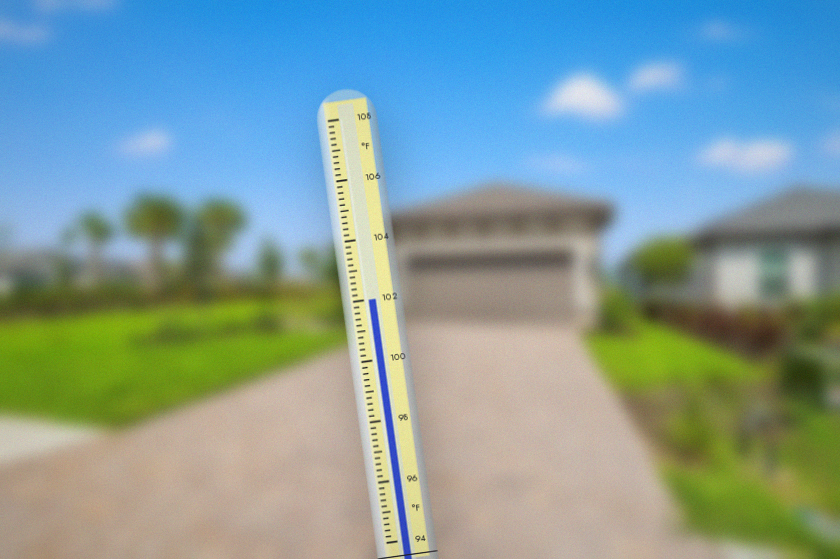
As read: 102 (°F)
